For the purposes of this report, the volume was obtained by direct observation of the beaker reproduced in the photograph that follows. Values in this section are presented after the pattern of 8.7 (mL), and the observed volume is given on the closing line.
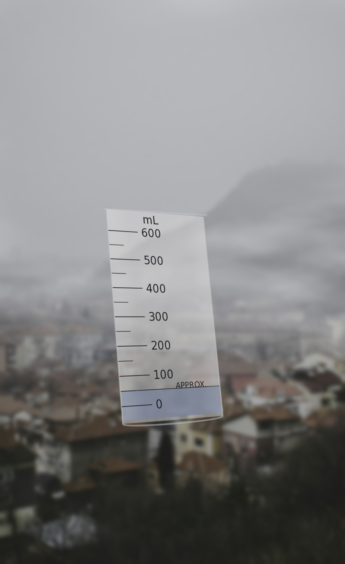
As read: 50 (mL)
